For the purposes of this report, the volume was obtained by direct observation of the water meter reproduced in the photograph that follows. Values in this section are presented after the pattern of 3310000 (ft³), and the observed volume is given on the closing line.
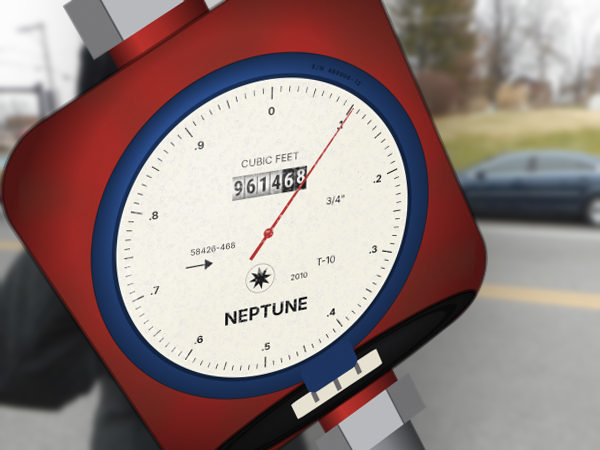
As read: 961468.10 (ft³)
